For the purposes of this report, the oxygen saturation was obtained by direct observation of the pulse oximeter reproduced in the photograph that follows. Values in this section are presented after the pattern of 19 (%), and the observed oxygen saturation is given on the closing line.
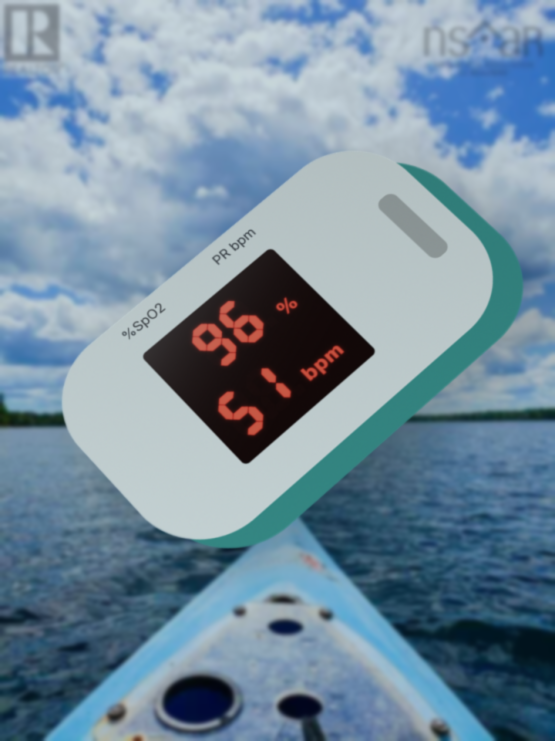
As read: 96 (%)
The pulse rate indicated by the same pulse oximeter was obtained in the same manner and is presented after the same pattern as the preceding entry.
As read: 51 (bpm)
